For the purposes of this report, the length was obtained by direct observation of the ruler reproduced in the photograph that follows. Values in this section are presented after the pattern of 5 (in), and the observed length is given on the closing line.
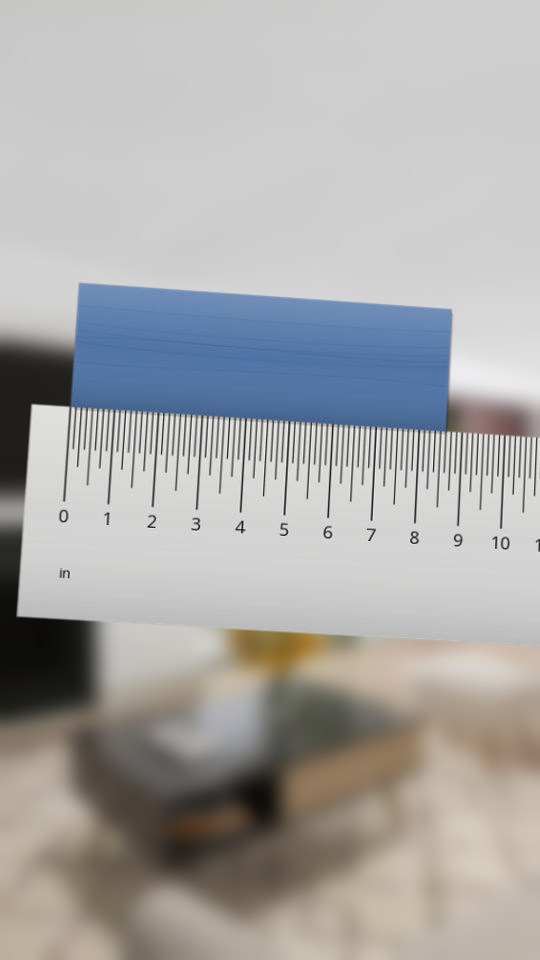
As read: 8.625 (in)
